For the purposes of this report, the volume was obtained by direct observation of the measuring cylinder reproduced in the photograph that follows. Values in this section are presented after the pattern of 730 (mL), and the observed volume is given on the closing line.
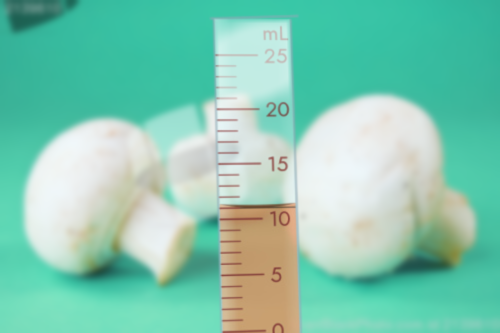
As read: 11 (mL)
